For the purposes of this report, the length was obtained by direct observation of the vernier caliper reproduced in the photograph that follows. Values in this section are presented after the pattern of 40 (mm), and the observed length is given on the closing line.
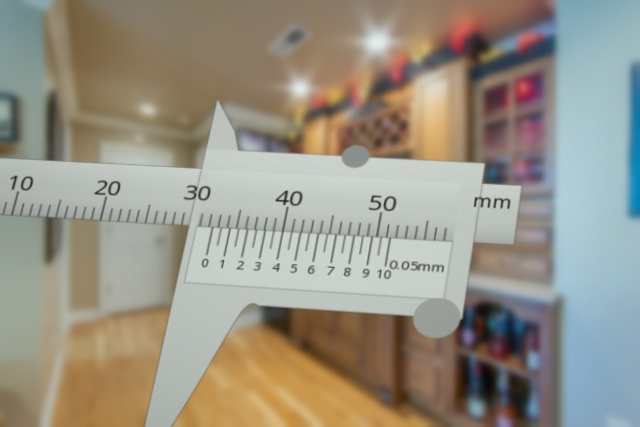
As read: 32.4 (mm)
